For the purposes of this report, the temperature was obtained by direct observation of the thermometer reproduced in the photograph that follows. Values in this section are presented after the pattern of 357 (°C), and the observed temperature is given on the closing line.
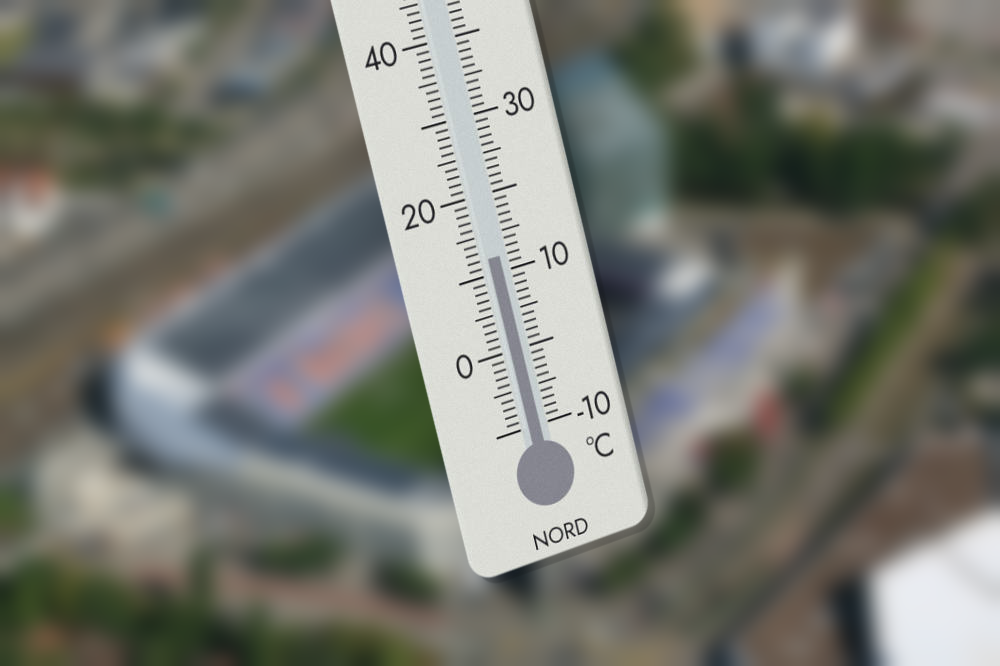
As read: 12 (°C)
